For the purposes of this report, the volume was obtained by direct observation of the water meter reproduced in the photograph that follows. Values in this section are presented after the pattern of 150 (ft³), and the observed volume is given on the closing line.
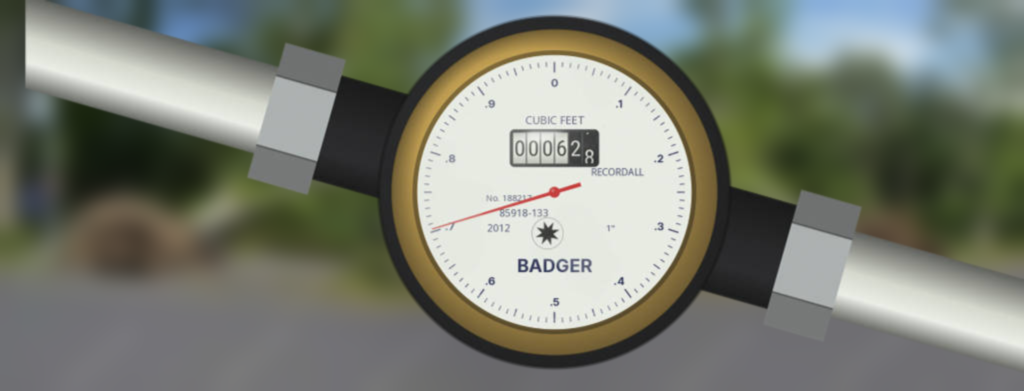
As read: 627.70 (ft³)
